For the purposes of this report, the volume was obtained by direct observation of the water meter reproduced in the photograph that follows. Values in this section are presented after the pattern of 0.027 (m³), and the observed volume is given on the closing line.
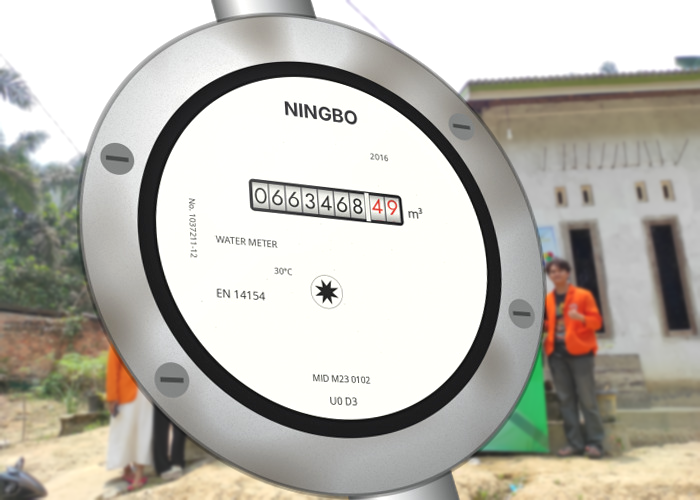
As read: 663468.49 (m³)
